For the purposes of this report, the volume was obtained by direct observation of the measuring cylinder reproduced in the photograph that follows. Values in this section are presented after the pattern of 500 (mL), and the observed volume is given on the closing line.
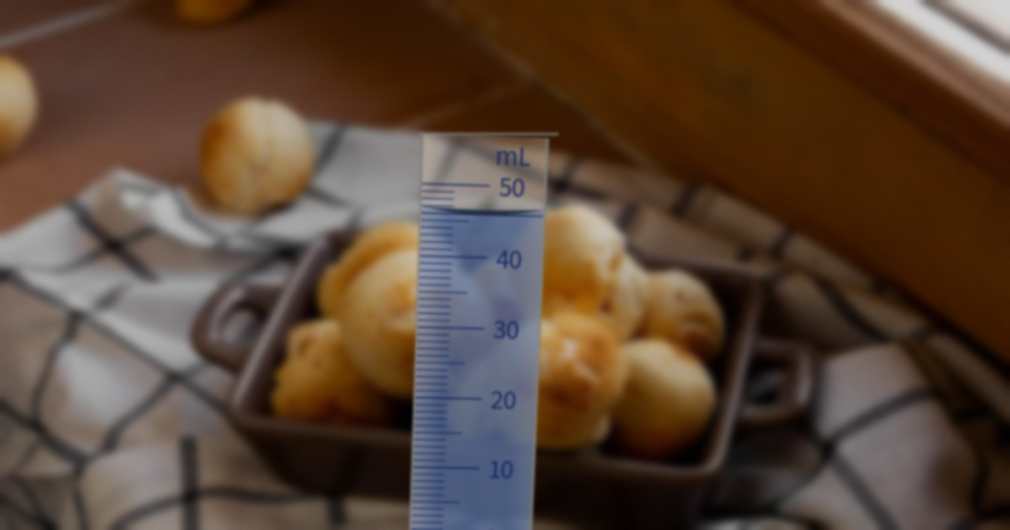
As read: 46 (mL)
